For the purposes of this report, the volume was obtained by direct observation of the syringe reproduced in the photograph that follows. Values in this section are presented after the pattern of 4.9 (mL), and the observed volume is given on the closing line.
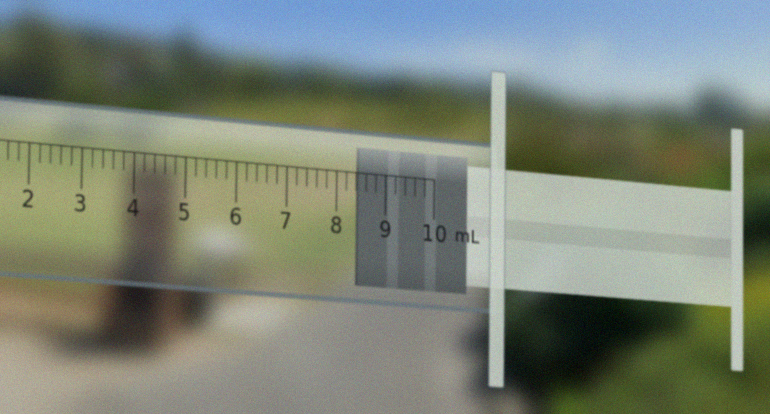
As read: 8.4 (mL)
